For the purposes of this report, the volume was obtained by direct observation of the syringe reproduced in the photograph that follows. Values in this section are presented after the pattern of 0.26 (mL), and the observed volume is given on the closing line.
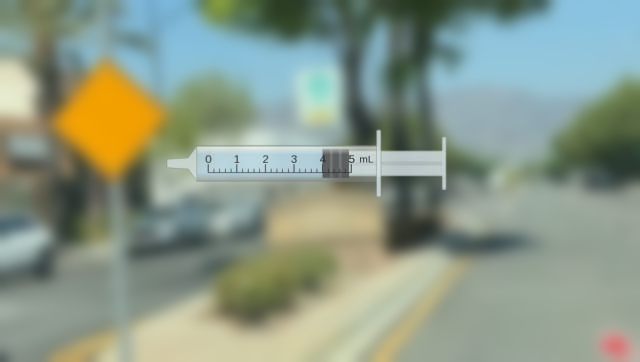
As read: 4 (mL)
